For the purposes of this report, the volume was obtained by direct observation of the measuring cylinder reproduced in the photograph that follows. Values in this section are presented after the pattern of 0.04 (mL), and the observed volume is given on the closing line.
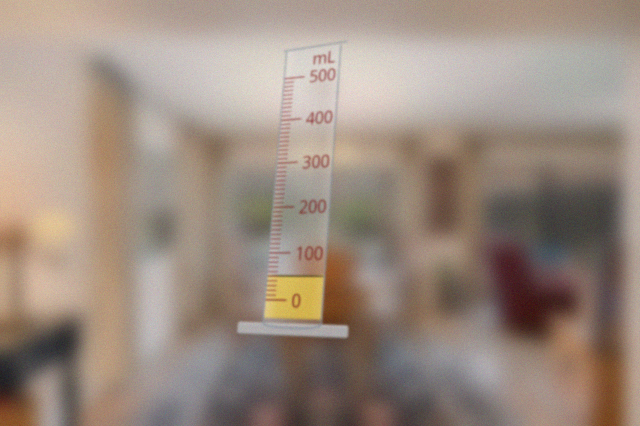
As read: 50 (mL)
